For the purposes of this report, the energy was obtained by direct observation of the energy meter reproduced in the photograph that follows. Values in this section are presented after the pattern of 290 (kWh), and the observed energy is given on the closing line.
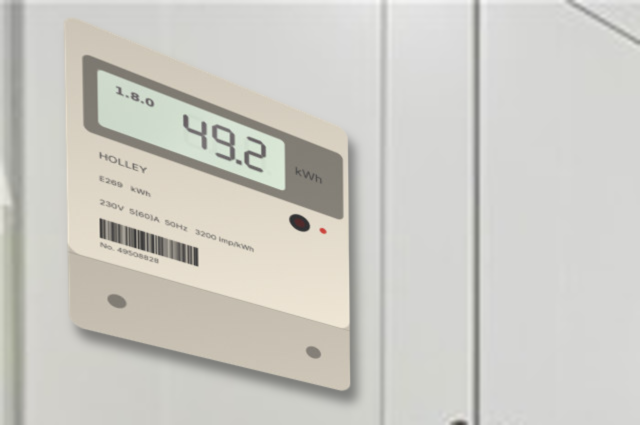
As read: 49.2 (kWh)
